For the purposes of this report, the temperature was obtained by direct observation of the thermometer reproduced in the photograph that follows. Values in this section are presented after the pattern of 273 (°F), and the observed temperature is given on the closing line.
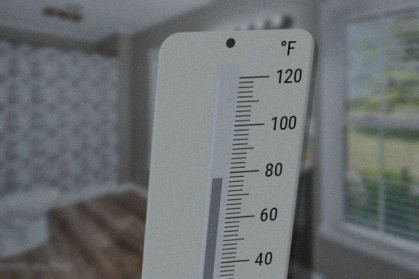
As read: 78 (°F)
